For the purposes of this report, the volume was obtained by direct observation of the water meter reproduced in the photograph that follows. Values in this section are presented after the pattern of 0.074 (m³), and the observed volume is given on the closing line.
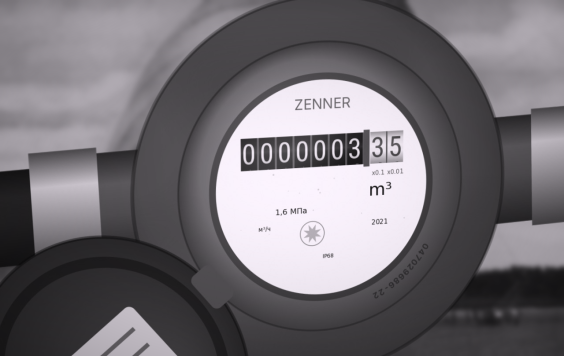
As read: 3.35 (m³)
